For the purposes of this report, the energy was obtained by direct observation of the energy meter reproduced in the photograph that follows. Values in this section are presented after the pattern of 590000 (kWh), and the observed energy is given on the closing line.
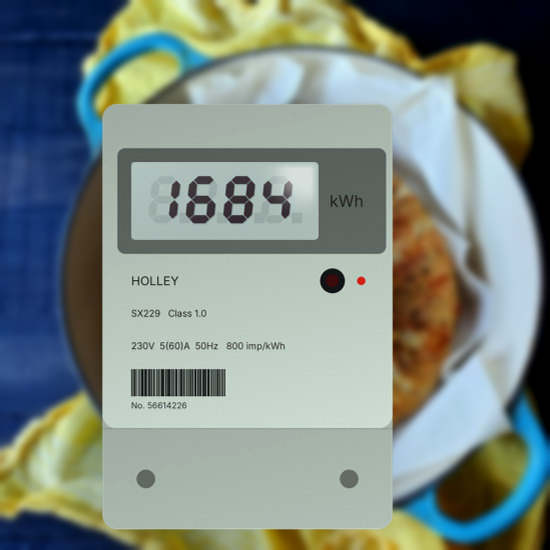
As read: 1684 (kWh)
